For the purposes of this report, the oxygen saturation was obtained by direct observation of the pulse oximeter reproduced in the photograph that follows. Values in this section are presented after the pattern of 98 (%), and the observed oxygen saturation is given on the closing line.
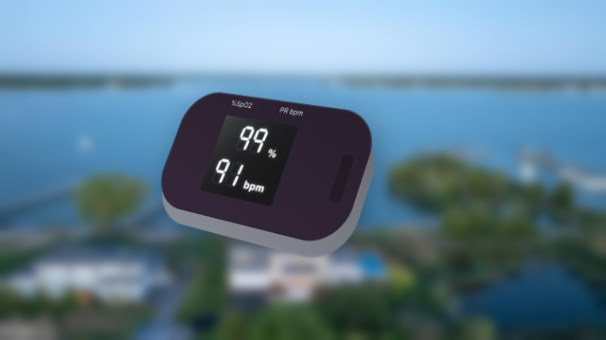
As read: 99 (%)
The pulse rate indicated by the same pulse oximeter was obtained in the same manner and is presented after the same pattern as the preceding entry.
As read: 91 (bpm)
